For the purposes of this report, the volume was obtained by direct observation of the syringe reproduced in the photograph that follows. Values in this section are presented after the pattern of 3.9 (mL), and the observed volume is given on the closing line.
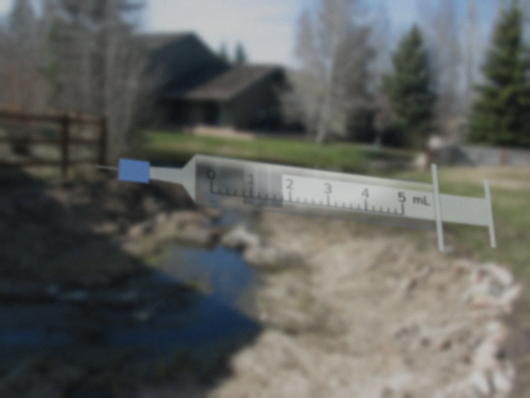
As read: 0.8 (mL)
